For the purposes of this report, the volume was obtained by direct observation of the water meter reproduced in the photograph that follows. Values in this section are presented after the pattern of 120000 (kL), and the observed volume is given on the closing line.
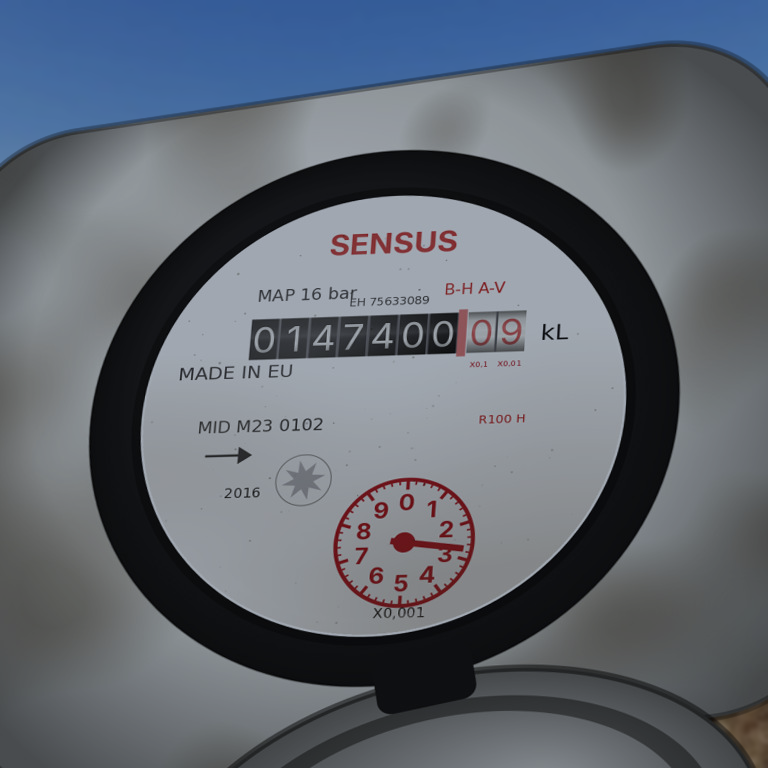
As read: 147400.092 (kL)
